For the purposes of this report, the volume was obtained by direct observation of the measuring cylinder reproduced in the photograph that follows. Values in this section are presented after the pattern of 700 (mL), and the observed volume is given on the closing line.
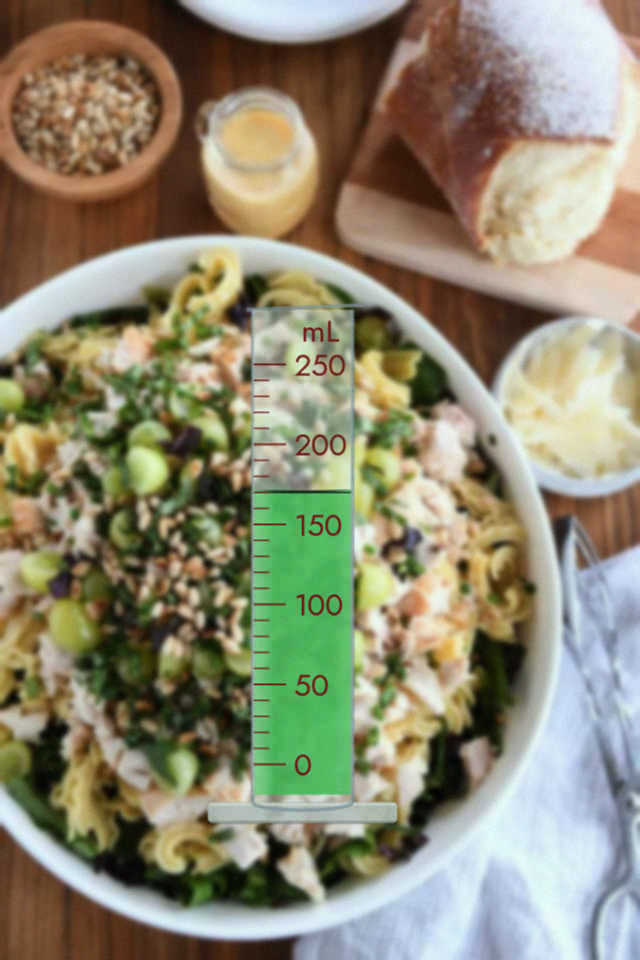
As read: 170 (mL)
